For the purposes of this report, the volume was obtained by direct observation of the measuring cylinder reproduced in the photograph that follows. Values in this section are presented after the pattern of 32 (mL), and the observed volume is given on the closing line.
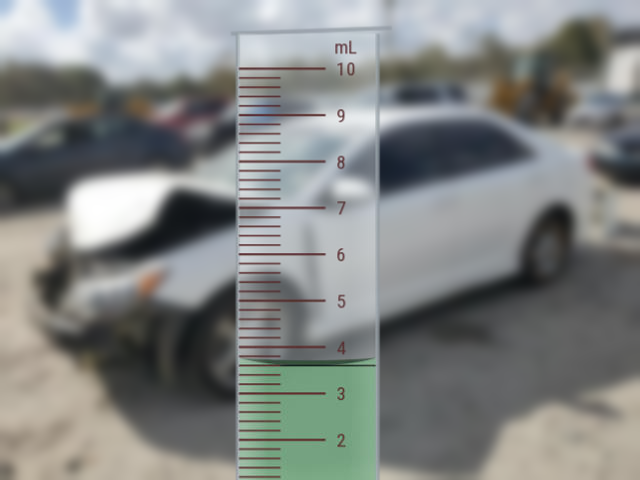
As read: 3.6 (mL)
